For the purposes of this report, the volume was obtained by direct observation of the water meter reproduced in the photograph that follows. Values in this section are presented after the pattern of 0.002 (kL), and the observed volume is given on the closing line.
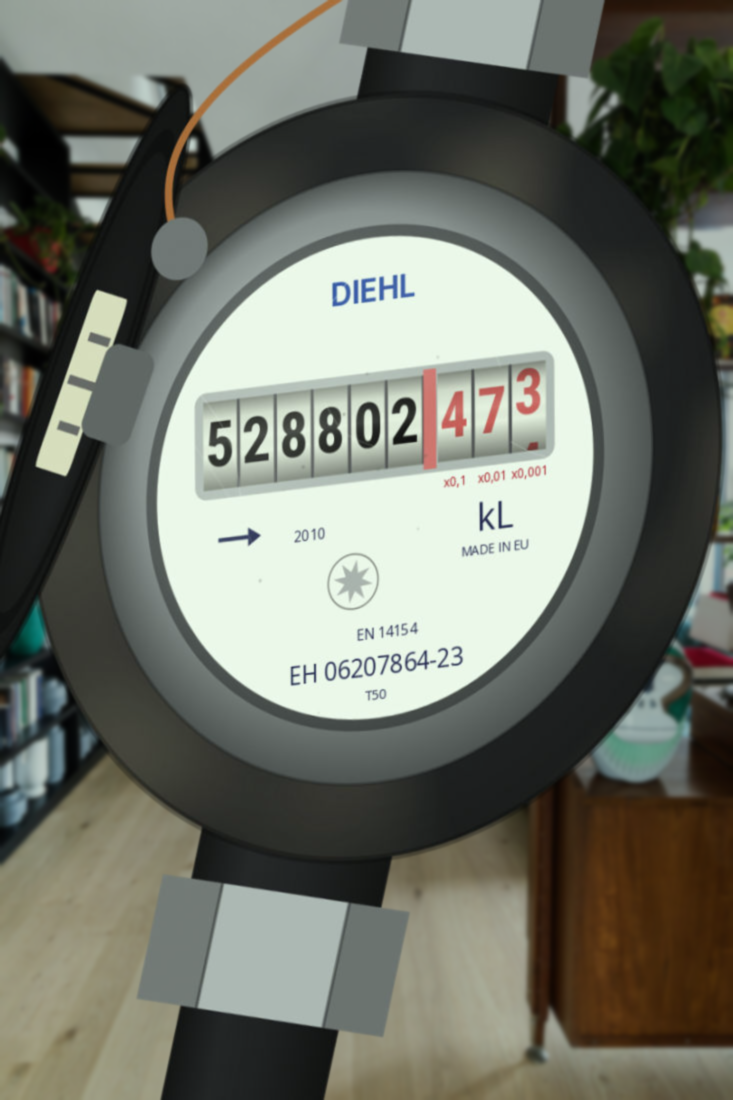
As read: 528802.473 (kL)
